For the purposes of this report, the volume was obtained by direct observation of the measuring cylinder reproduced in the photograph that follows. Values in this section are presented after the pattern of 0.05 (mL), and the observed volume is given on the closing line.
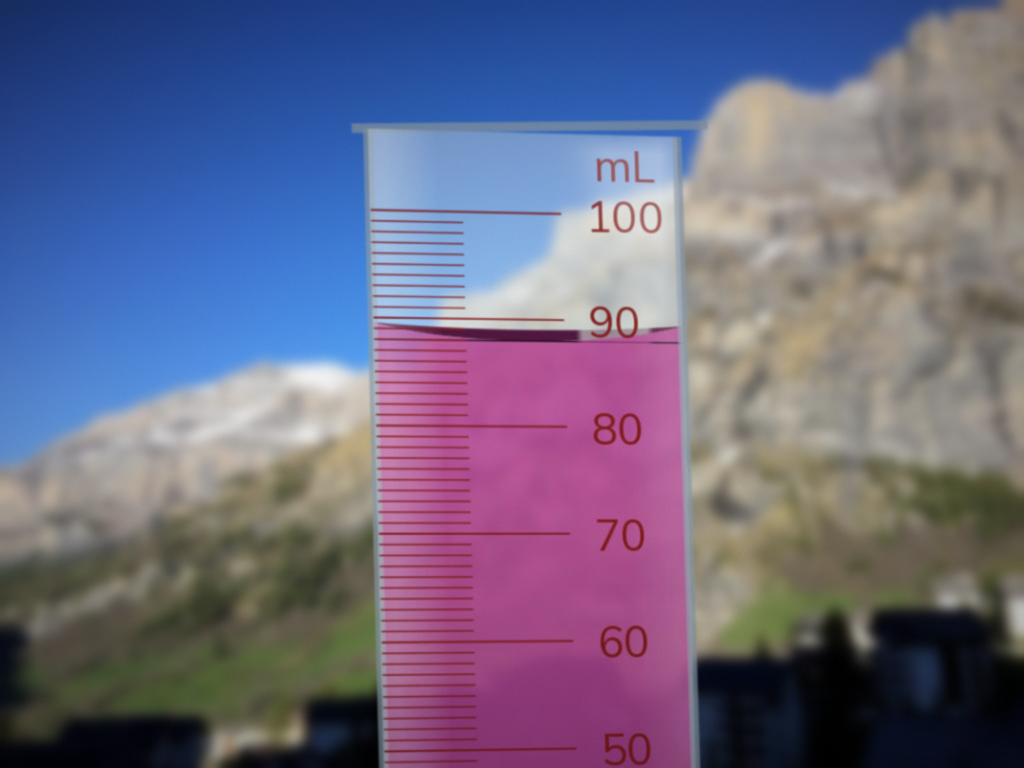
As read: 88 (mL)
